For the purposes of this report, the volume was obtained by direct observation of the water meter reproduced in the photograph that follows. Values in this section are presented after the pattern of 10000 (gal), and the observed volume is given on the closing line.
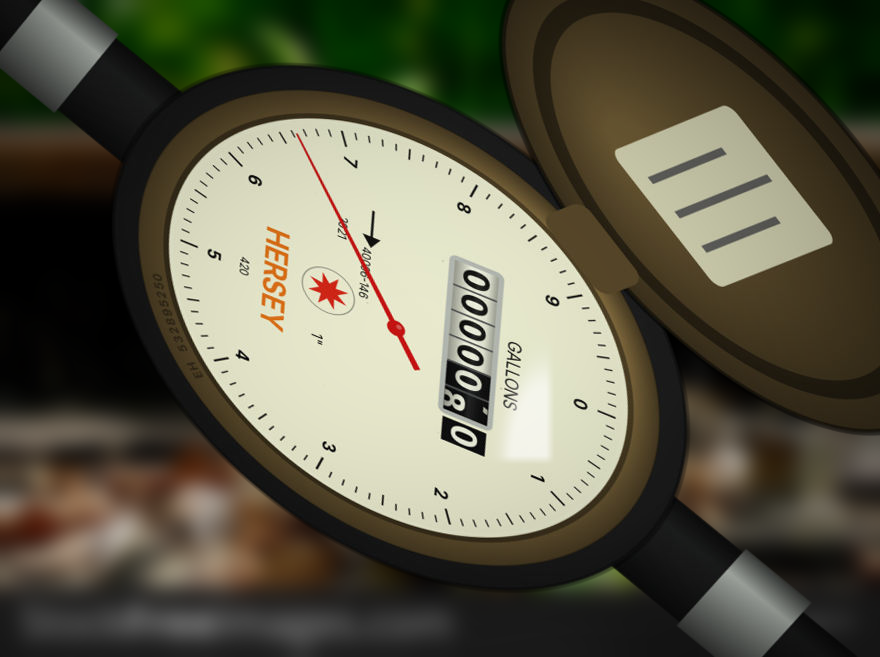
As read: 76.6 (gal)
